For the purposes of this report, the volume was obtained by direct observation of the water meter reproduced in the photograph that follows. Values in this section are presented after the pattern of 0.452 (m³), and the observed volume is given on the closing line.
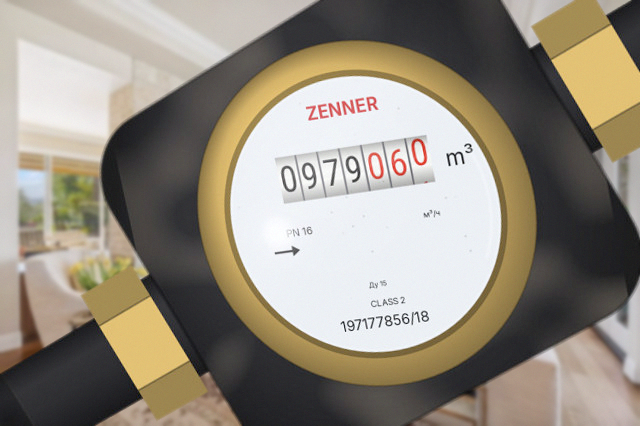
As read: 979.060 (m³)
